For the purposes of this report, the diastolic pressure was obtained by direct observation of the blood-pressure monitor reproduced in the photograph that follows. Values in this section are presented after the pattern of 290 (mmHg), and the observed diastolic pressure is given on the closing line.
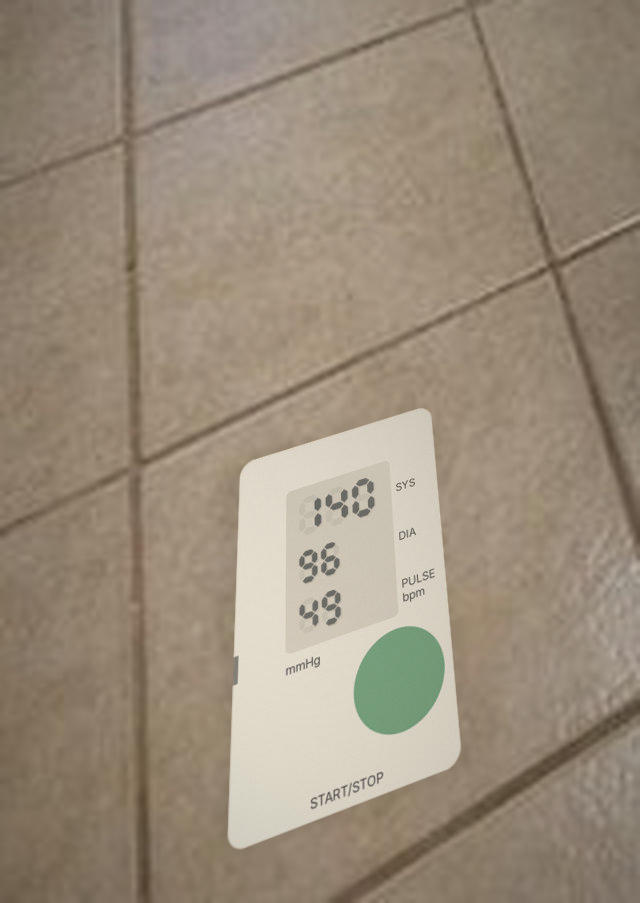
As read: 96 (mmHg)
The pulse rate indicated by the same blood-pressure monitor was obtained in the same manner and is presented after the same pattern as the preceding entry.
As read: 49 (bpm)
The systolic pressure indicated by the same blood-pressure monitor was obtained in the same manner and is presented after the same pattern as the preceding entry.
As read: 140 (mmHg)
